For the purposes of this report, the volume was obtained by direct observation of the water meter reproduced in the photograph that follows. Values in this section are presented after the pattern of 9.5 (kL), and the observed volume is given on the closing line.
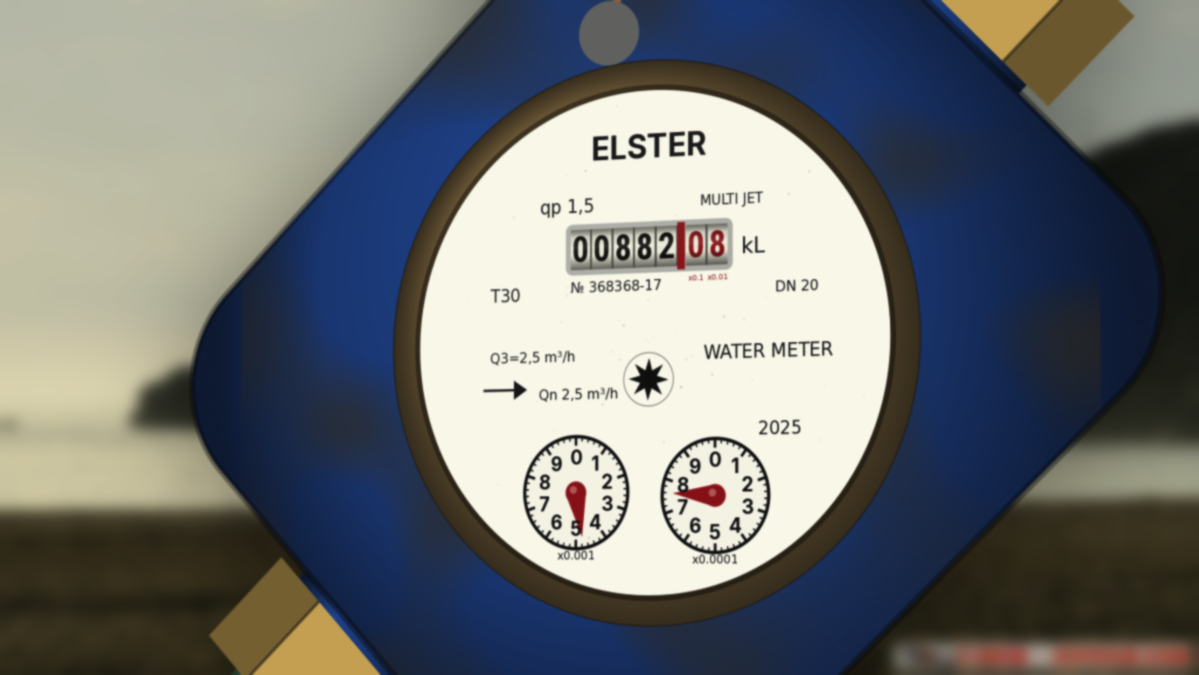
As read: 882.0847 (kL)
